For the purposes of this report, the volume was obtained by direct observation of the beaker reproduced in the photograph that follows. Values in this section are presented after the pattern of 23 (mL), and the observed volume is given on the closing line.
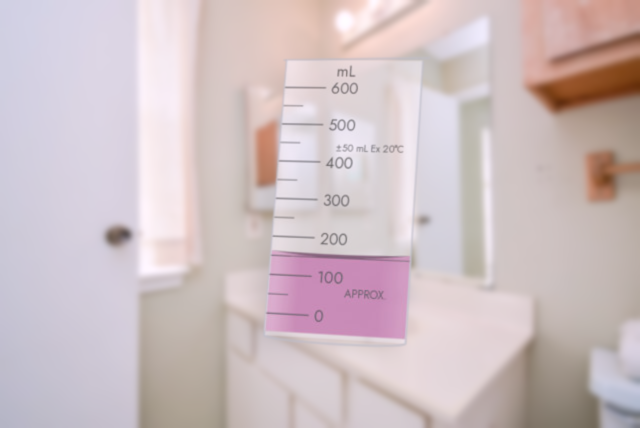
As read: 150 (mL)
